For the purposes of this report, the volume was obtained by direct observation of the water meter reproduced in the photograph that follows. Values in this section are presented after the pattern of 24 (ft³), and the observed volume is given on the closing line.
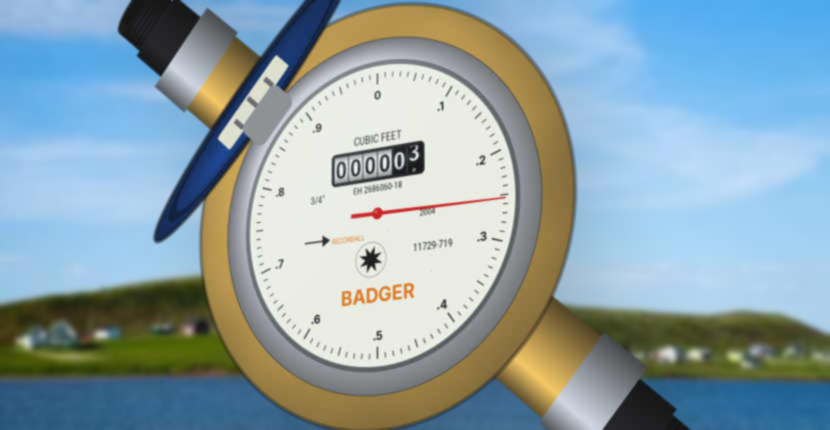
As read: 3.25 (ft³)
